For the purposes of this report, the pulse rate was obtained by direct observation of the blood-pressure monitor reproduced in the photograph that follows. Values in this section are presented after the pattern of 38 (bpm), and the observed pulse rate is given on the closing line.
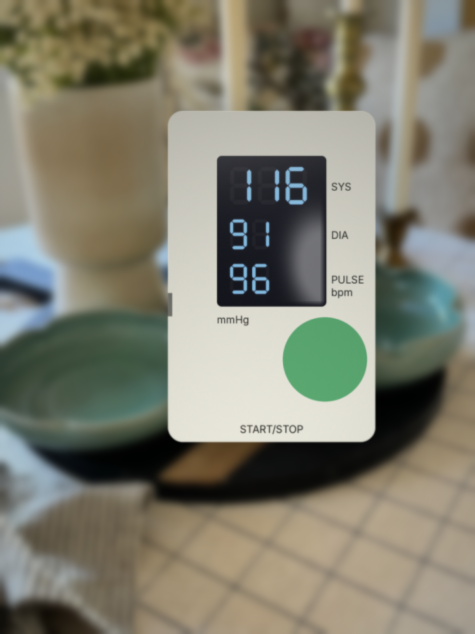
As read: 96 (bpm)
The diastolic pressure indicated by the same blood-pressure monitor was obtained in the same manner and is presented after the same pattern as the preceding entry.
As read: 91 (mmHg)
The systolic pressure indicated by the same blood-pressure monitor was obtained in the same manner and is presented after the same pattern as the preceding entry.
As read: 116 (mmHg)
